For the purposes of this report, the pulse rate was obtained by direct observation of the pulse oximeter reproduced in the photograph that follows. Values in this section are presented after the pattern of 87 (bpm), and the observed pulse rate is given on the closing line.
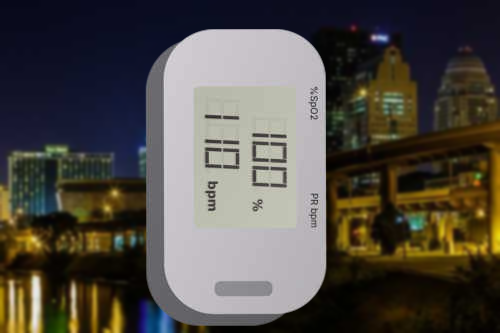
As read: 110 (bpm)
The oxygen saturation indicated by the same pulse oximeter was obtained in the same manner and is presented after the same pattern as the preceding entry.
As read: 100 (%)
